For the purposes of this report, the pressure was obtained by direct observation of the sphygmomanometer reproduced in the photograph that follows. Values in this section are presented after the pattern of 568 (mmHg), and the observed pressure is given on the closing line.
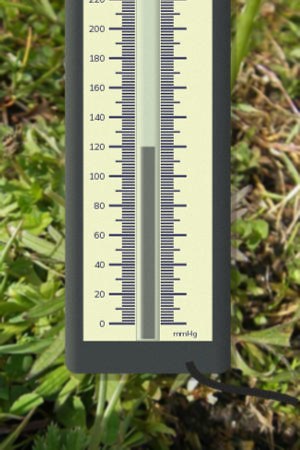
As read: 120 (mmHg)
